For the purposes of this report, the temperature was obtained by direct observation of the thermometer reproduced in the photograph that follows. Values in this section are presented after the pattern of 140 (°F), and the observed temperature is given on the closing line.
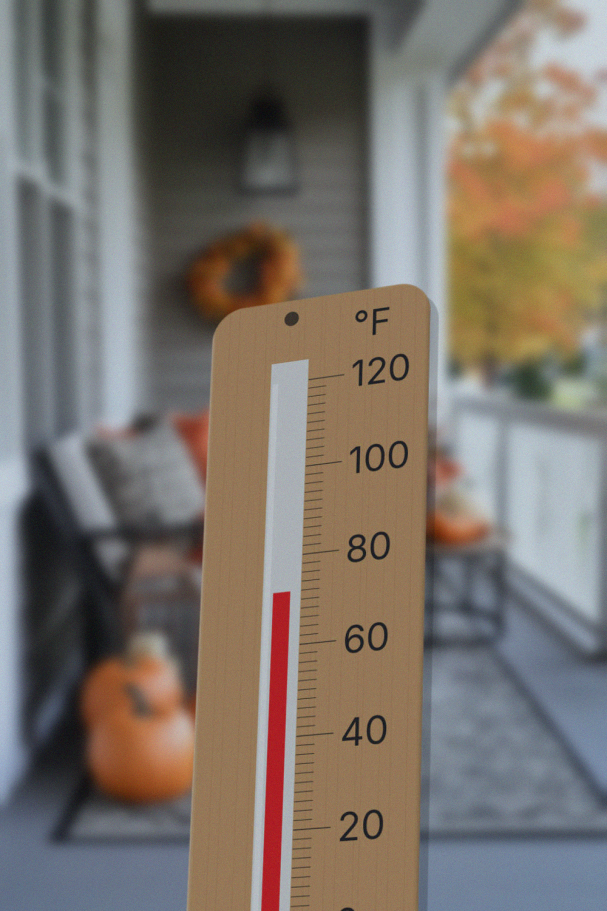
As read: 72 (°F)
